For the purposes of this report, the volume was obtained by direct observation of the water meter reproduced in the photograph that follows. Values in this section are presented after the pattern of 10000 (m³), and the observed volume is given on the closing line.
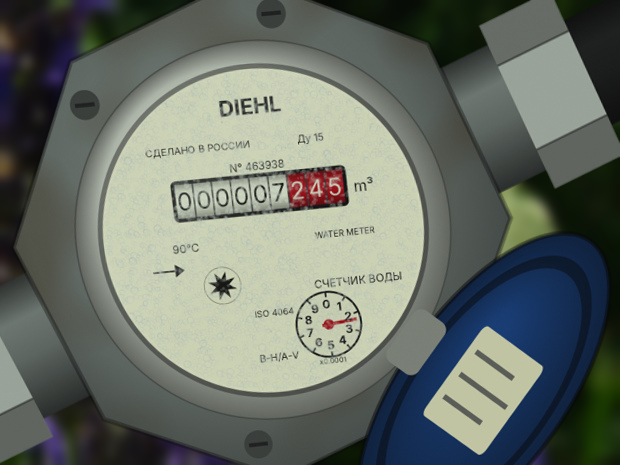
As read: 7.2452 (m³)
